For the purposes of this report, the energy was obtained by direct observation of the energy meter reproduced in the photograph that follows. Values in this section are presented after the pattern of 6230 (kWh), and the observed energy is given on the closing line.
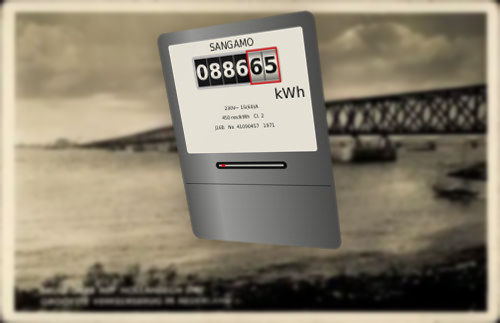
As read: 886.65 (kWh)
